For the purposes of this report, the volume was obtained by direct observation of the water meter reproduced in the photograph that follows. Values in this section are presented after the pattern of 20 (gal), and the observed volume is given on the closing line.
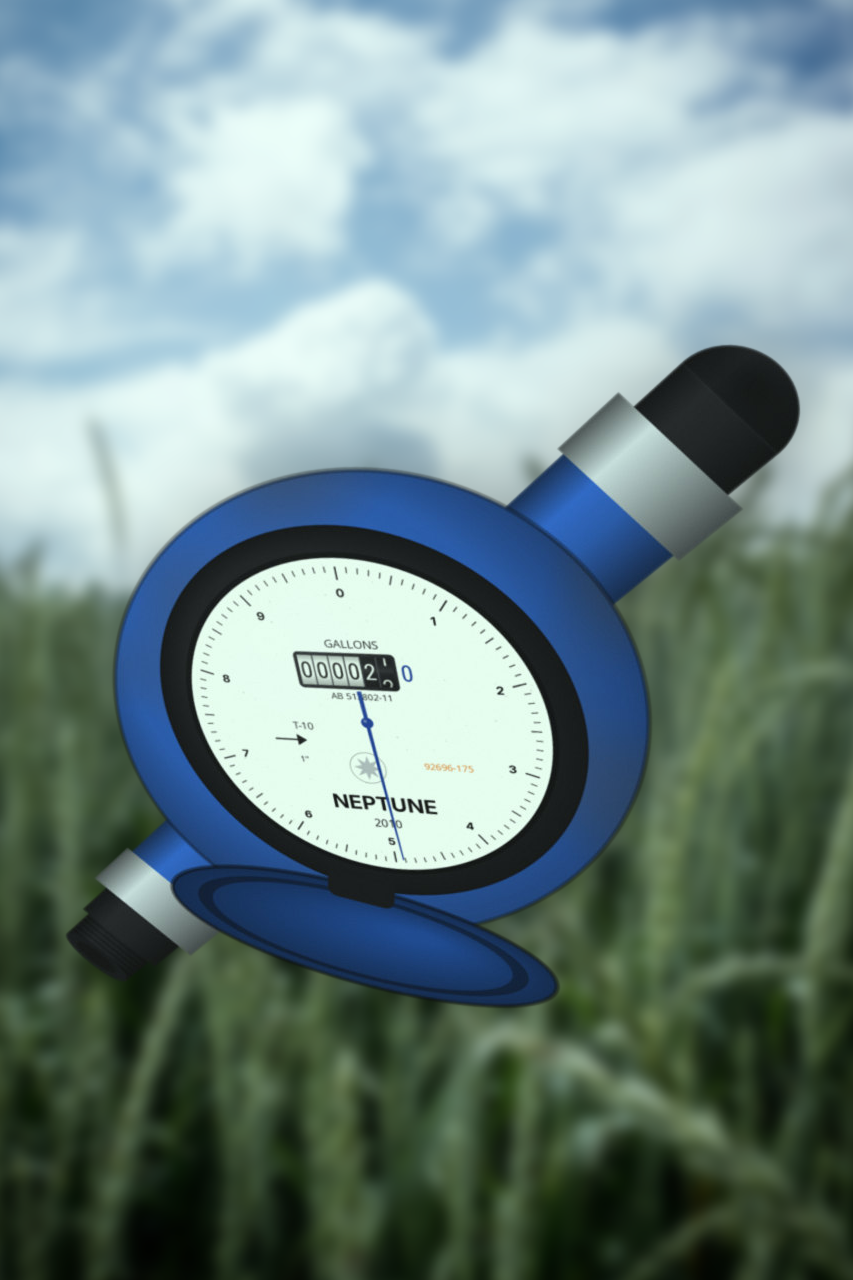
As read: 214.9 (gal)
